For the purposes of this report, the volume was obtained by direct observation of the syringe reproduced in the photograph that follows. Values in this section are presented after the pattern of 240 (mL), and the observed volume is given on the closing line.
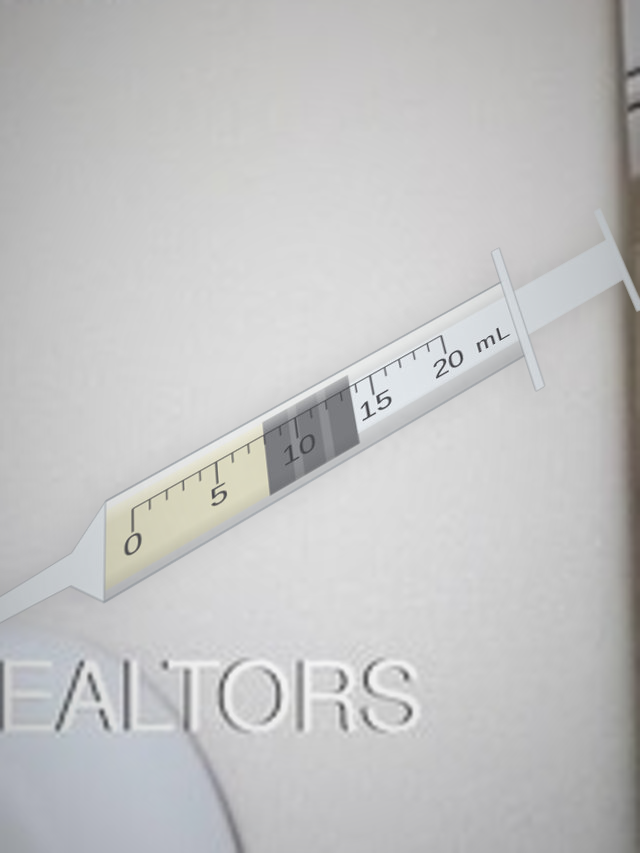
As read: 8 (mL)
